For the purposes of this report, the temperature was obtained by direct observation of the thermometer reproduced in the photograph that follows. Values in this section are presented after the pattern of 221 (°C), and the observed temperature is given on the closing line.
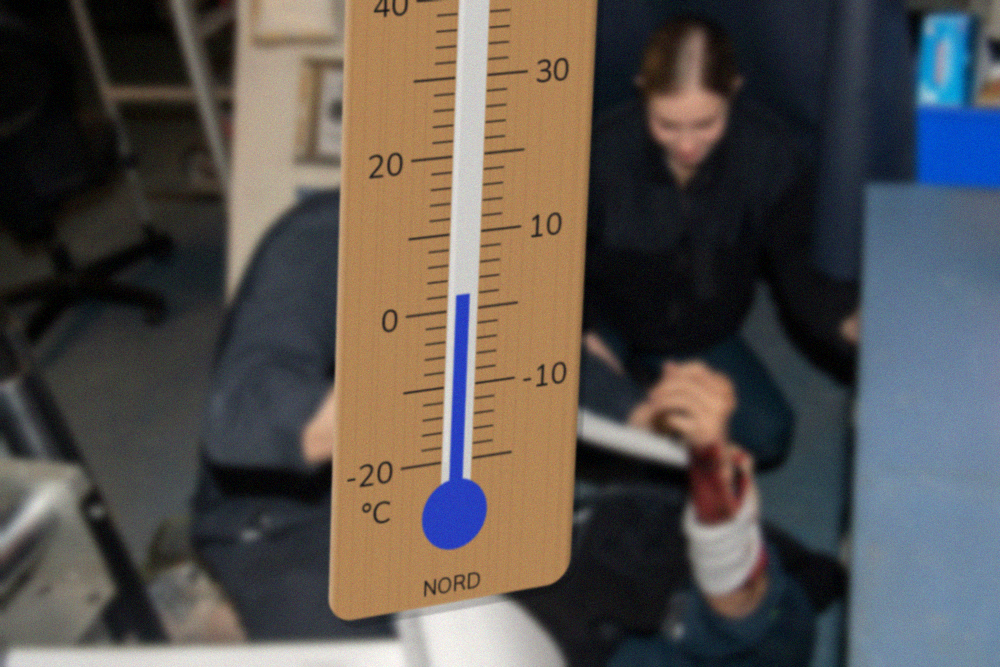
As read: 2 (°C)
